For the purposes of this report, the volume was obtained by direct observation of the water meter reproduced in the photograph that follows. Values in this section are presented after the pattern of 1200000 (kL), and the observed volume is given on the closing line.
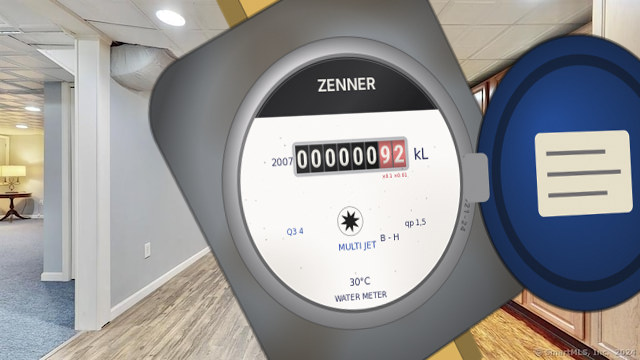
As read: 0.92 (kL)
